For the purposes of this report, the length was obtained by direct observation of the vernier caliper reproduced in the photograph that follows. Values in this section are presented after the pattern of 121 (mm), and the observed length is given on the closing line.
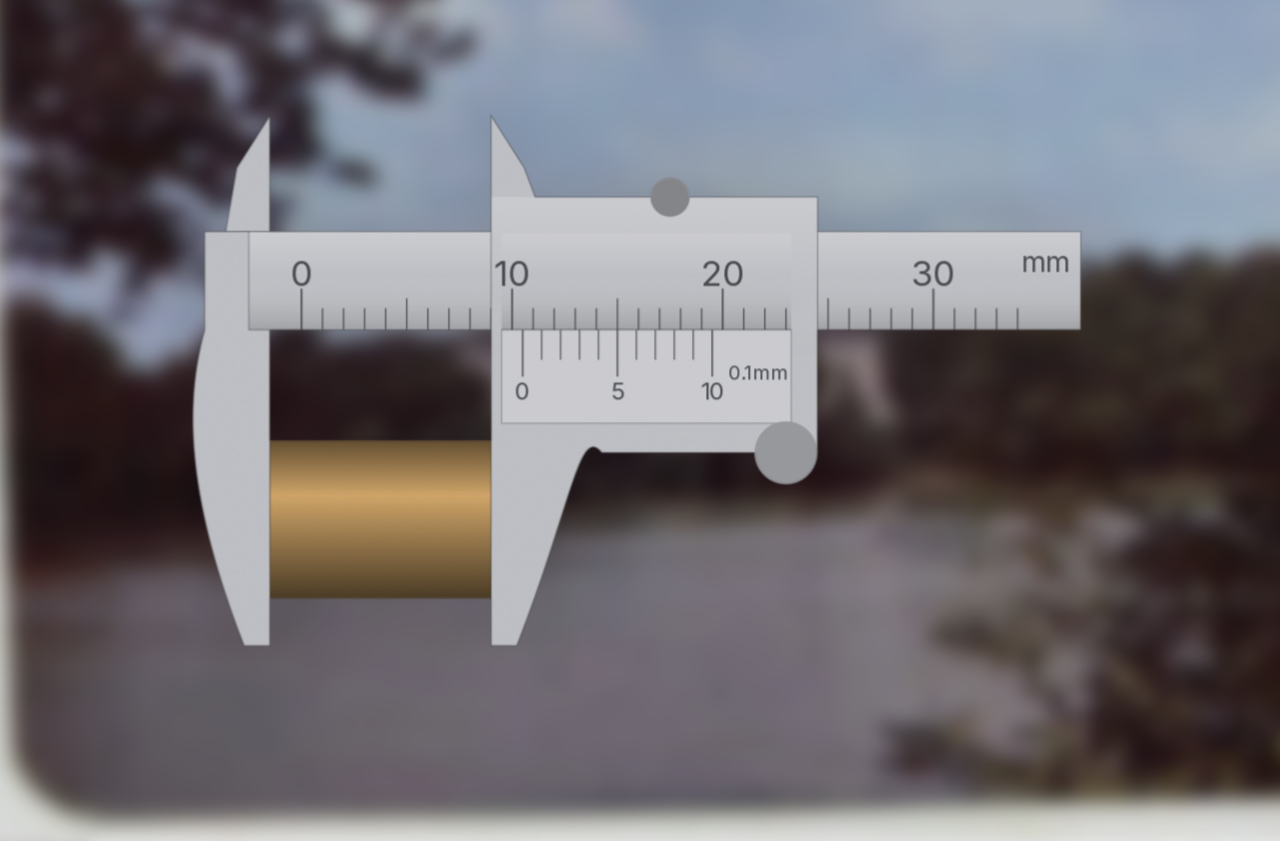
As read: 10.5 (mm)
